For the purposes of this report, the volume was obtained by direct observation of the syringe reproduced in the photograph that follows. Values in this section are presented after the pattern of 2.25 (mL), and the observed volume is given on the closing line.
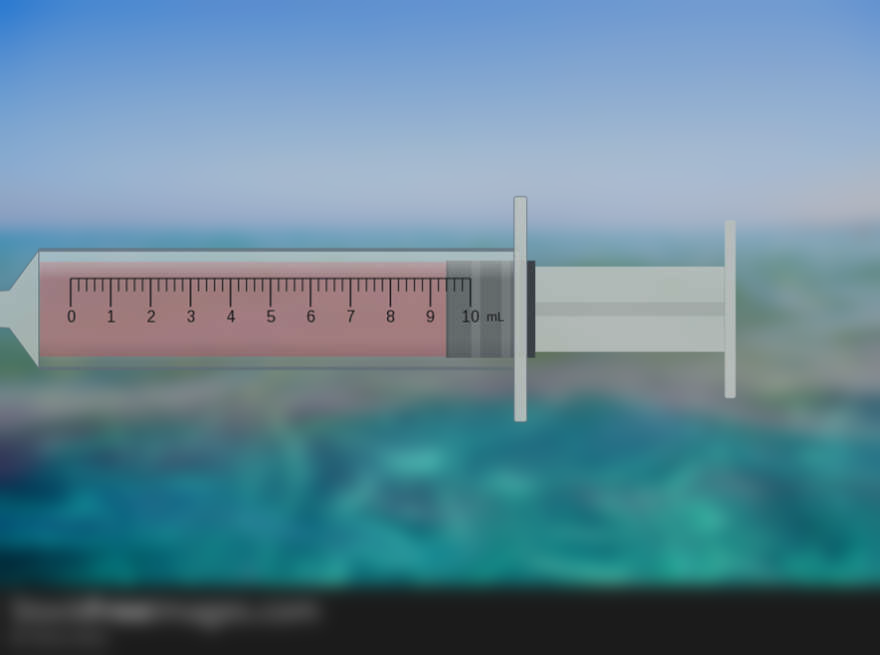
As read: 9.4 (mL)
